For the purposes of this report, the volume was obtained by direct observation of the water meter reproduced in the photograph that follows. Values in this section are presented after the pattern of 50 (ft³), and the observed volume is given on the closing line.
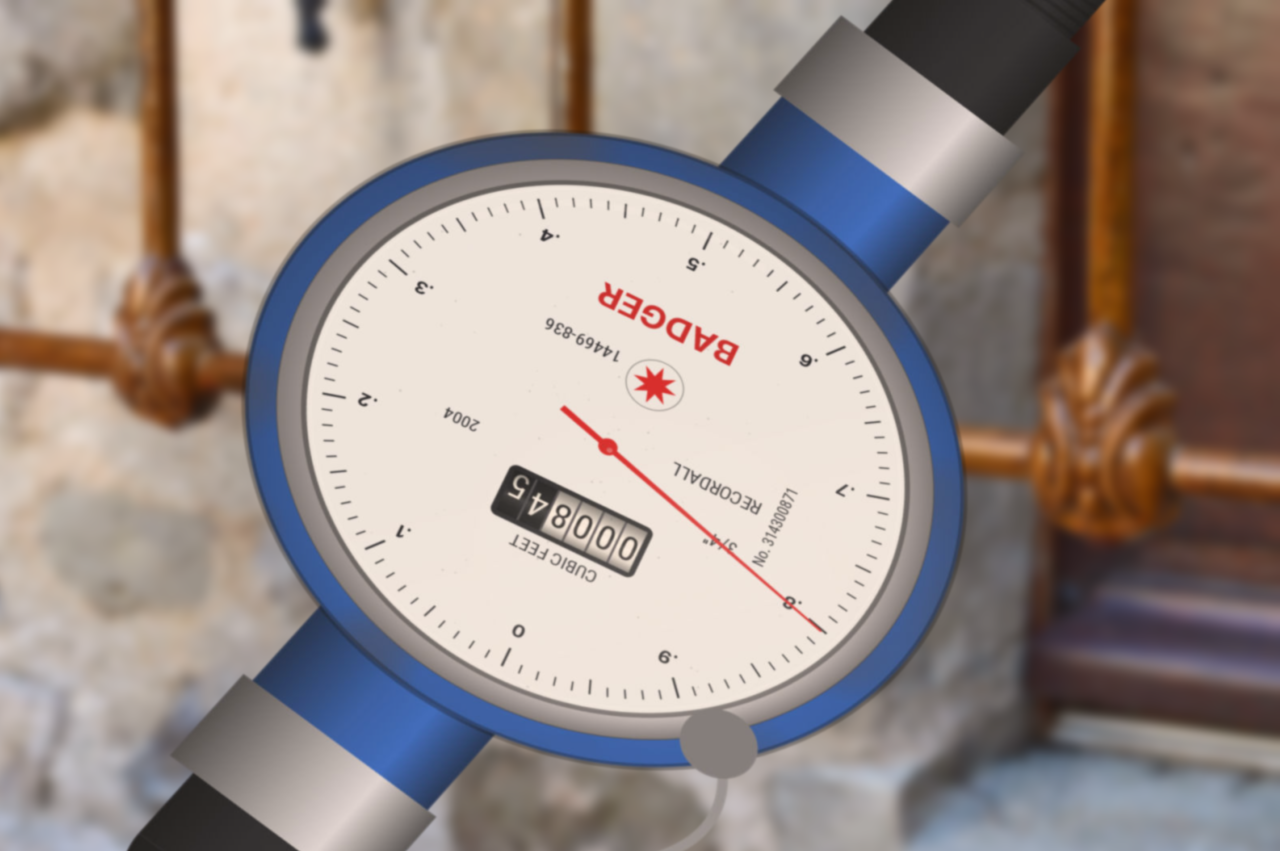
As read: 844.80 (ft³)
